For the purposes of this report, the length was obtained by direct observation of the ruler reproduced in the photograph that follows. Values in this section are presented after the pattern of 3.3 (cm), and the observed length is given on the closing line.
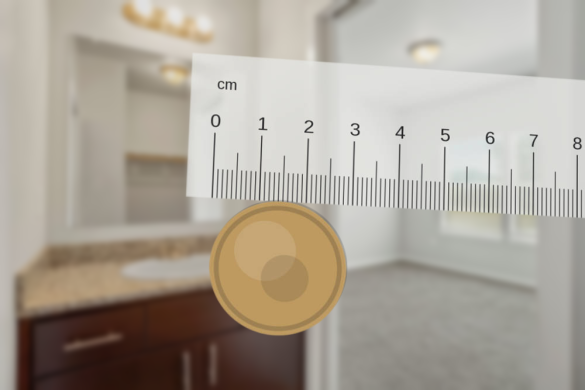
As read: 2.9 (cm)
